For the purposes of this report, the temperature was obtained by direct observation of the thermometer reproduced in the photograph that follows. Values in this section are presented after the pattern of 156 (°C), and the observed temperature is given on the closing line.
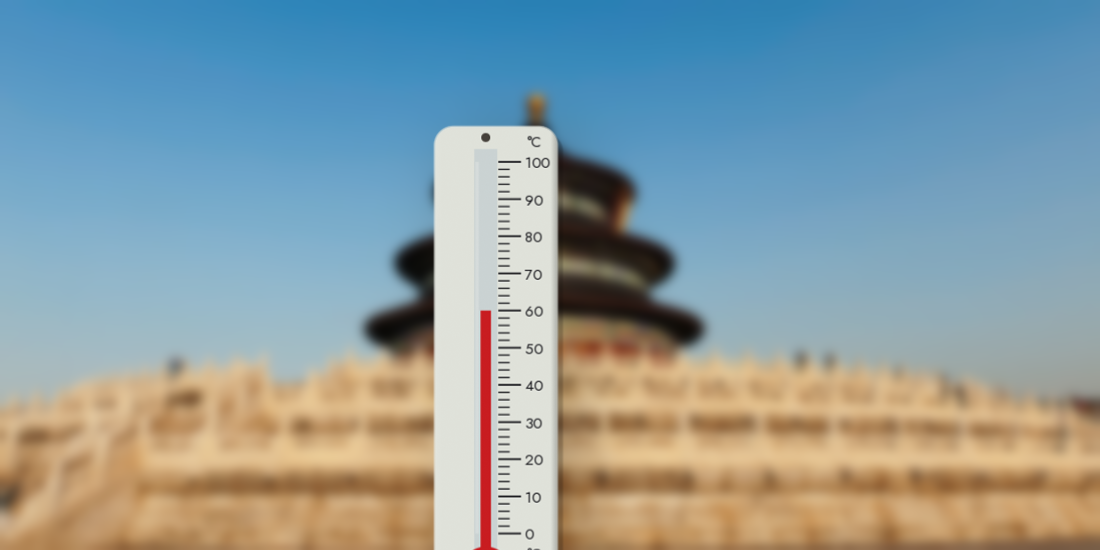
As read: 60 (°C)
